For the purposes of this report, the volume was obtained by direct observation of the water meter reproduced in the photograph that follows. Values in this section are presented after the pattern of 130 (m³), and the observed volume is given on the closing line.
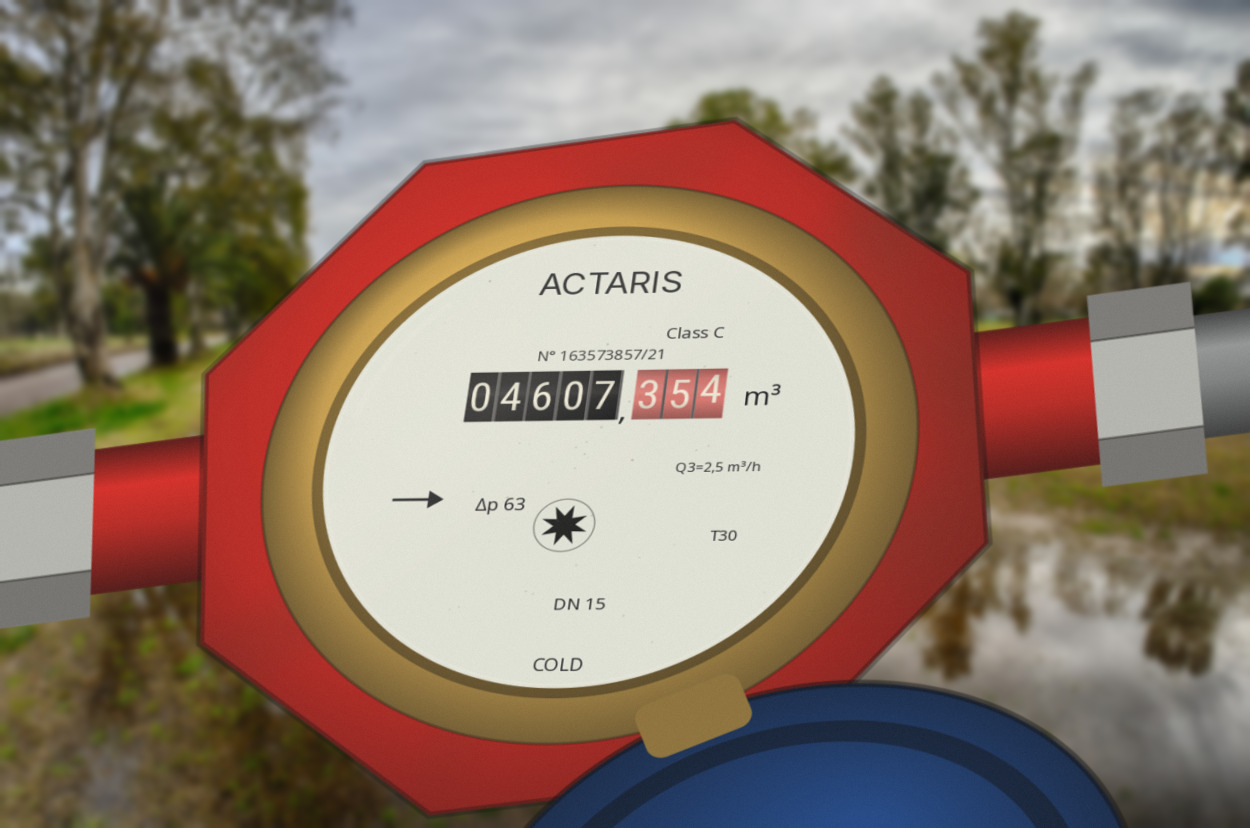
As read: 4607.354 (m³)
